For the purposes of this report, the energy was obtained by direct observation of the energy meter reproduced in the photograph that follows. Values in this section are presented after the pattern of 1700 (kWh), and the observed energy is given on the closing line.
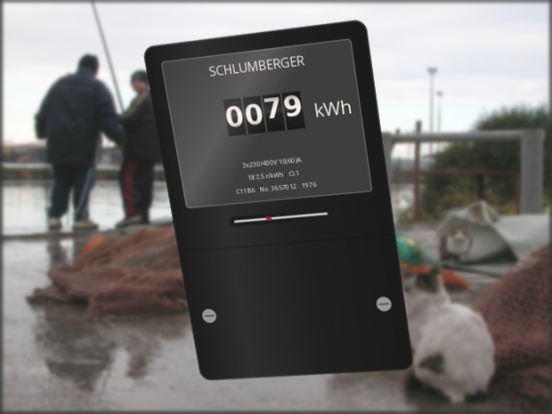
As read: 79 (kWh)
